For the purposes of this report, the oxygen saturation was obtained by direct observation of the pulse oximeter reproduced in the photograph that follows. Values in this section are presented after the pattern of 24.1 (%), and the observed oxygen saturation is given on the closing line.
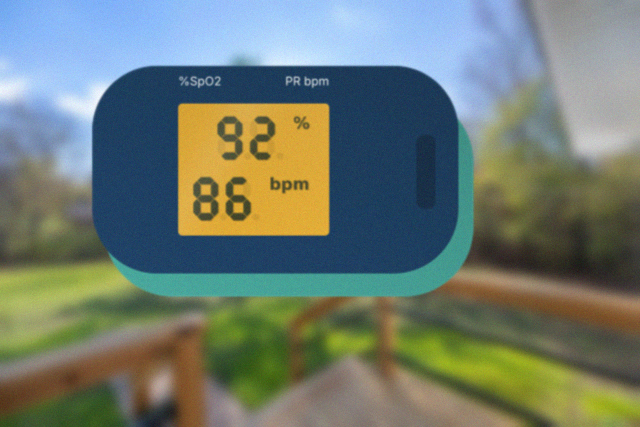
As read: 92 (%)
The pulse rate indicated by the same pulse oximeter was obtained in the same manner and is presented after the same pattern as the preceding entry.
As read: 86 (bpm)
